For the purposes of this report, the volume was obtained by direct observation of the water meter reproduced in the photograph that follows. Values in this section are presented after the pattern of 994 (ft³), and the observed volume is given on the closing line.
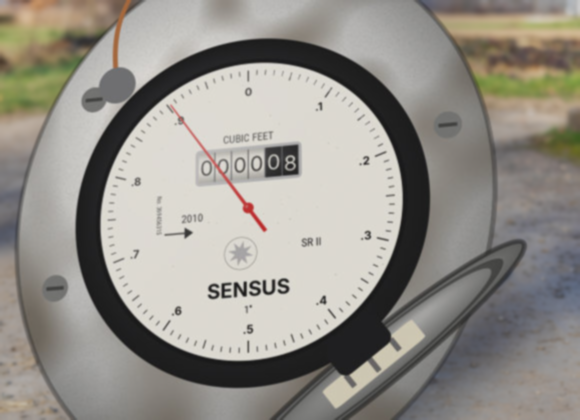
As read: 7.90 (ft³)
